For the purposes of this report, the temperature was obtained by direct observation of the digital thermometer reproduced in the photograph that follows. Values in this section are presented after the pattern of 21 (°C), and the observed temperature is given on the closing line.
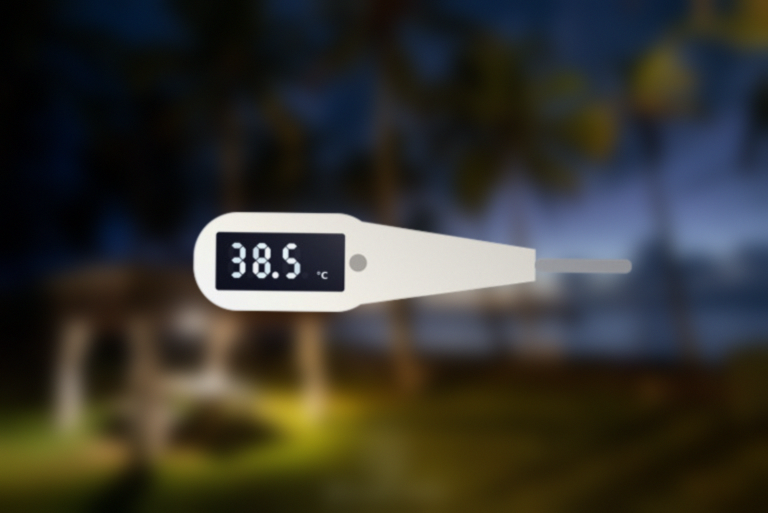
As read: 38.5 (°C)
